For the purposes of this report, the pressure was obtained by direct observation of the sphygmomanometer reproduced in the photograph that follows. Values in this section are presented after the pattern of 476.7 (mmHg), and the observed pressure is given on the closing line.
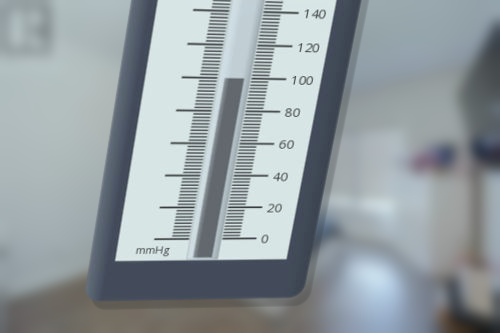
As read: 100 (mmHg)
